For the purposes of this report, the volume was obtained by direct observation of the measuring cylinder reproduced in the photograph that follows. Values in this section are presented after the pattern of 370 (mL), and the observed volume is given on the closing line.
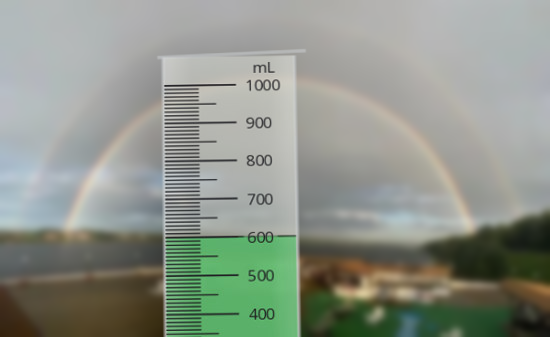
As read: 600 (mL)
